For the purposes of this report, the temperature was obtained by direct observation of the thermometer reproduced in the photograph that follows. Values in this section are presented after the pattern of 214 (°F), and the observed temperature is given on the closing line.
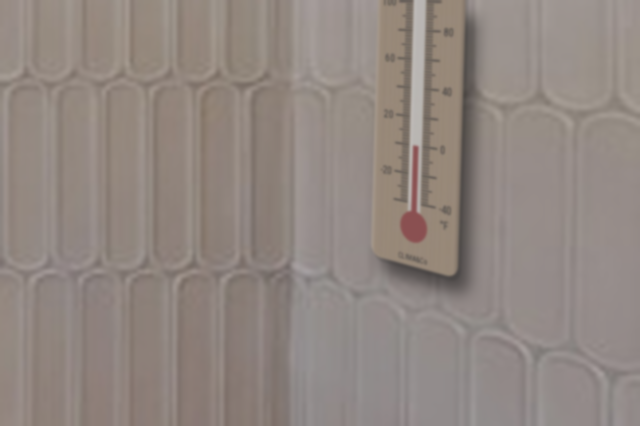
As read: 0 (°F)
